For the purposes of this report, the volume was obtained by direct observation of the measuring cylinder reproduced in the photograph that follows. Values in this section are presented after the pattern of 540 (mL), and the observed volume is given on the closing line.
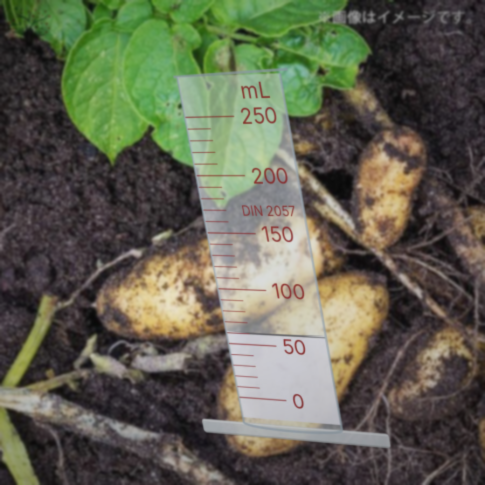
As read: 60 (mL)
